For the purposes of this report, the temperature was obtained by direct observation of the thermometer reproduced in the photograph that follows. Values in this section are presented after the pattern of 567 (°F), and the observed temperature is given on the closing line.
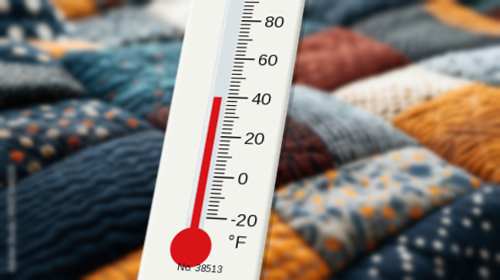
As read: 40 (°F)
